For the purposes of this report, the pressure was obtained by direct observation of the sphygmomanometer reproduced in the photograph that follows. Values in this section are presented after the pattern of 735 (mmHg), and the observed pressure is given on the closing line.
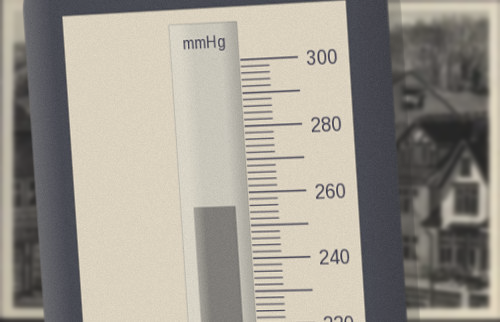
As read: 256 (mmHg)
